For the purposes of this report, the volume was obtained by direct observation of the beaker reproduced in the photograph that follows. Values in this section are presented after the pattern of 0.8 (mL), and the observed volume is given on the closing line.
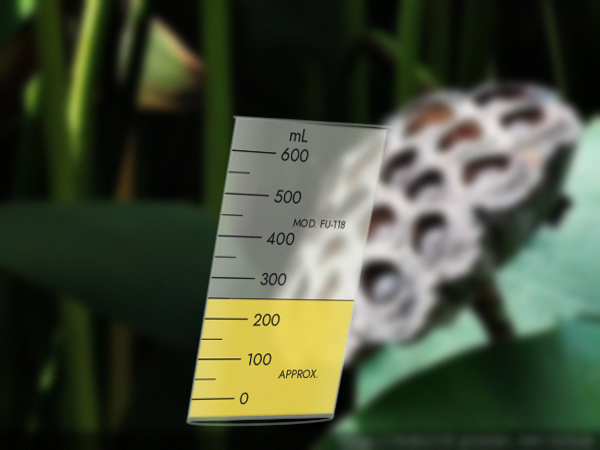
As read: 250 (mL)
